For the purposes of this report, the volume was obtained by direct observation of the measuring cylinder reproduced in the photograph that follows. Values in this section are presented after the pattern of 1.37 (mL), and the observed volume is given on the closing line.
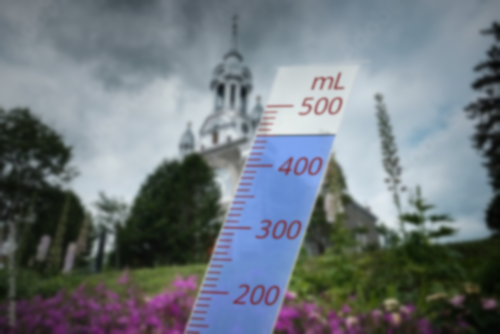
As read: 450 (mL)
